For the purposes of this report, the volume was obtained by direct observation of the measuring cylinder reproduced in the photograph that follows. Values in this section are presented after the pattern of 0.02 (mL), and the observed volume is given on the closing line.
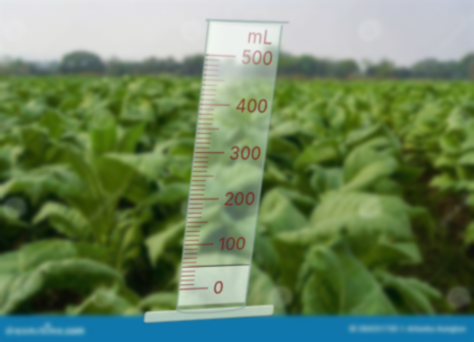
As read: 50 (mL)
